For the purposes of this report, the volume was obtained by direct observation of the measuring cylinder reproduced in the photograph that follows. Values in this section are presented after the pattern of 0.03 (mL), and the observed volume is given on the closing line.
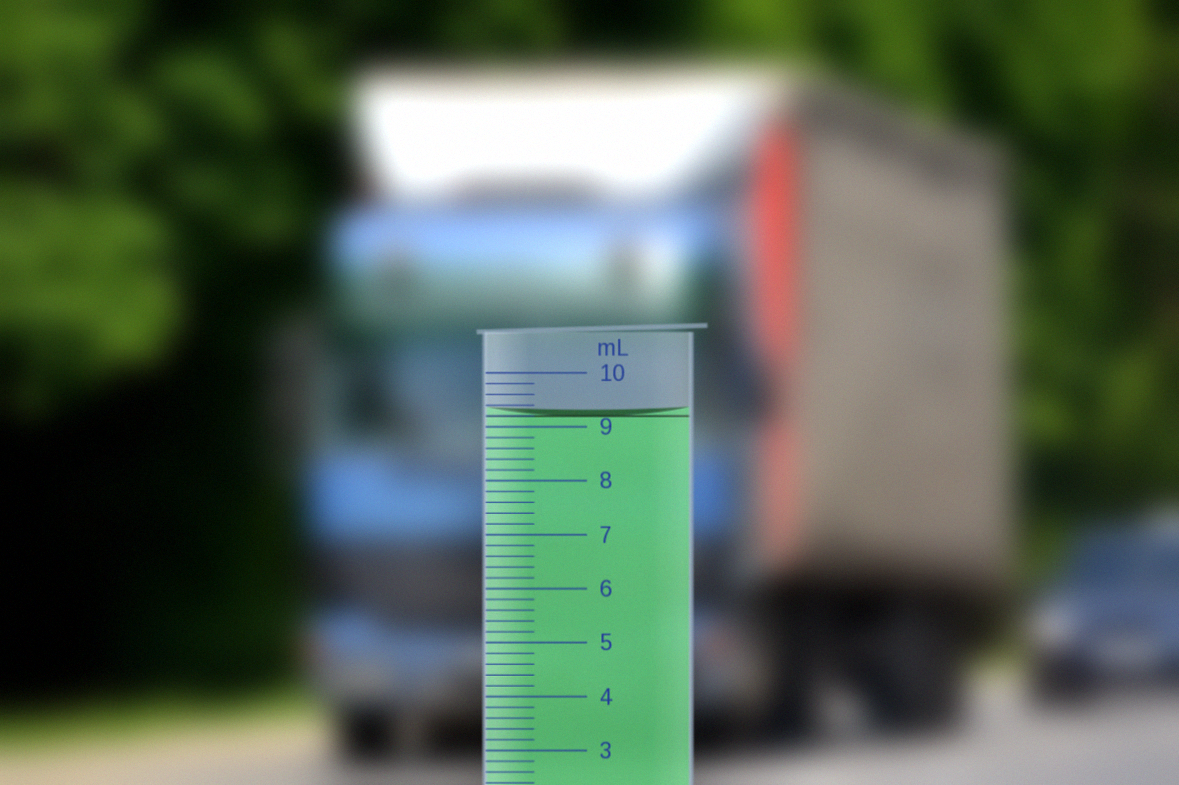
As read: 9.2 (mL)
